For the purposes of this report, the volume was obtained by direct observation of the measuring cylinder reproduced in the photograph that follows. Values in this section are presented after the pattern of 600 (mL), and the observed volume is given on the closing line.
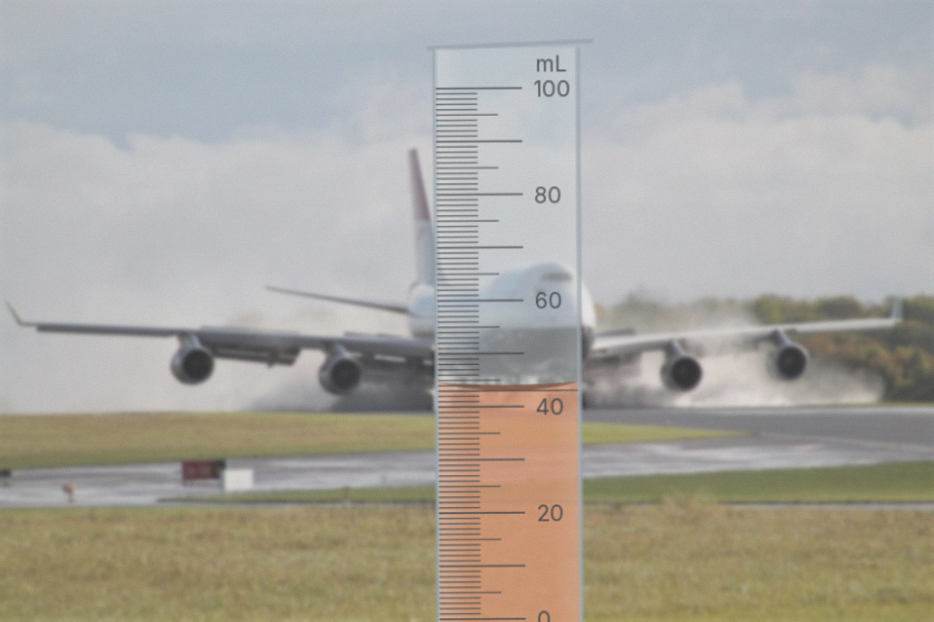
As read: 43 (mL)
